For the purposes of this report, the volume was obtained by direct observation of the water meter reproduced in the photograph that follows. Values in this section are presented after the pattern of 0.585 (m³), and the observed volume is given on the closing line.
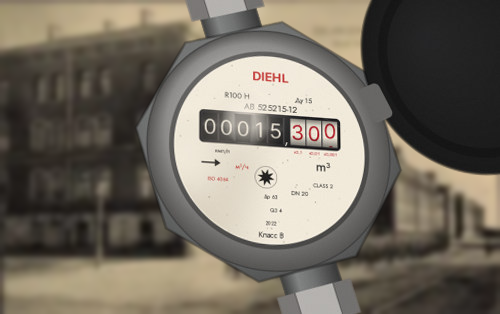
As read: 15.300 (m³)
